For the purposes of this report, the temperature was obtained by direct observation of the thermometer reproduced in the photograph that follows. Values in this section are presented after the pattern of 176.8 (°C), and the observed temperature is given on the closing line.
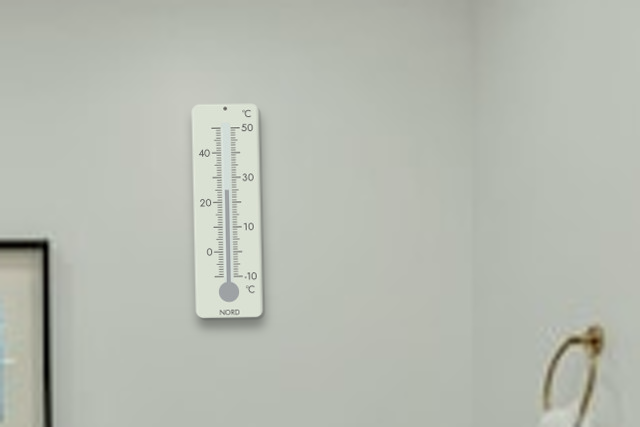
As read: 25 (°C)
